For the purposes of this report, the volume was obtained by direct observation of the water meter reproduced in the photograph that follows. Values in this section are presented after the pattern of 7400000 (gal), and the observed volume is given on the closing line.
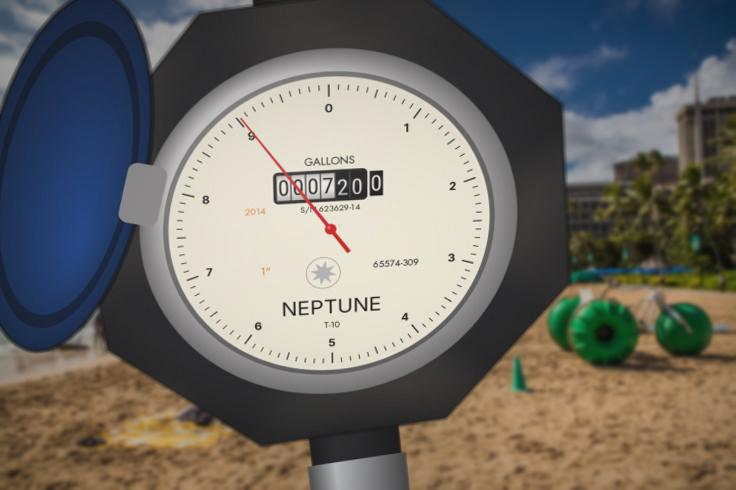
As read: 7199.0 (gal)
